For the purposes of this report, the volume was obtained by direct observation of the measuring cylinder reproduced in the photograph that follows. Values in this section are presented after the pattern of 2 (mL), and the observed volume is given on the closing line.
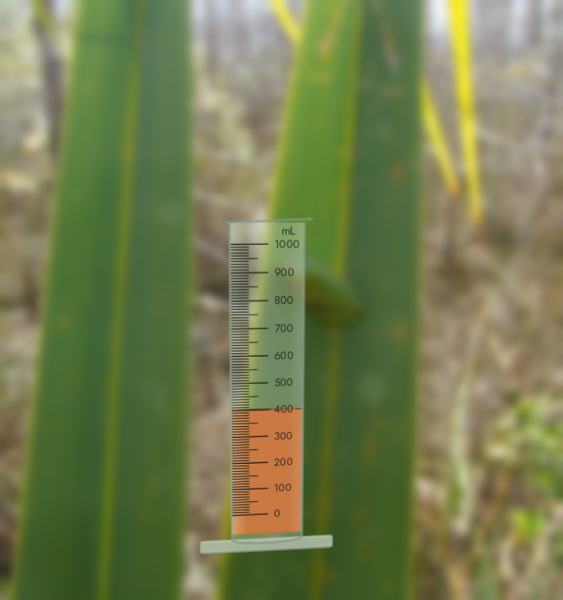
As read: 400 (mL)
